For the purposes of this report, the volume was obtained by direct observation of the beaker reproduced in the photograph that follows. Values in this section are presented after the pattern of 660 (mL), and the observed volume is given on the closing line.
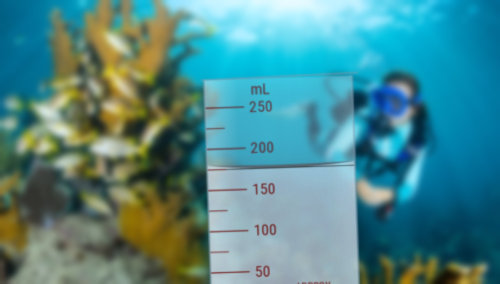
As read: 175 (mL)
